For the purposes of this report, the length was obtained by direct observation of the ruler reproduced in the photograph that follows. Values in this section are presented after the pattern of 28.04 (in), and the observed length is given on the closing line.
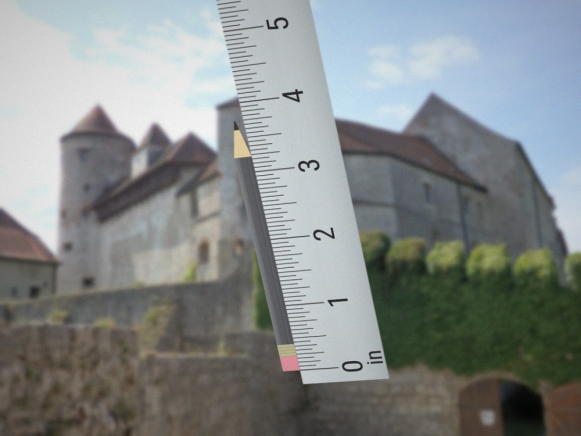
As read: 3.75 (in)
